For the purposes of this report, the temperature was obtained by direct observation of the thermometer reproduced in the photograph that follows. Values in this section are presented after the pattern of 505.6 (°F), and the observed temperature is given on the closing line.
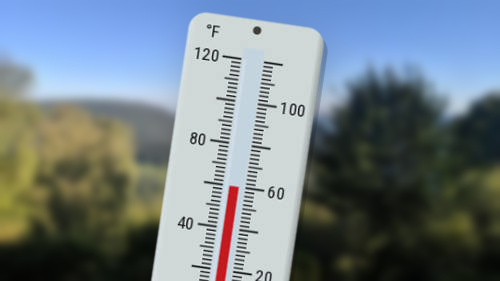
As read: 60 (°F)
